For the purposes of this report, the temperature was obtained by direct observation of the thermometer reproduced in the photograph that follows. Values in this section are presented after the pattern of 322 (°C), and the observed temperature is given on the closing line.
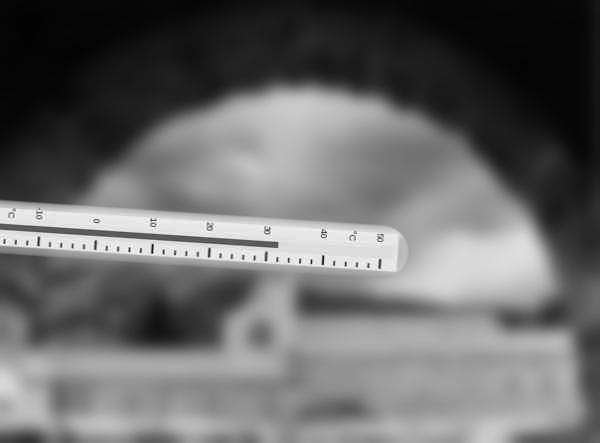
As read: 32 (°C)
